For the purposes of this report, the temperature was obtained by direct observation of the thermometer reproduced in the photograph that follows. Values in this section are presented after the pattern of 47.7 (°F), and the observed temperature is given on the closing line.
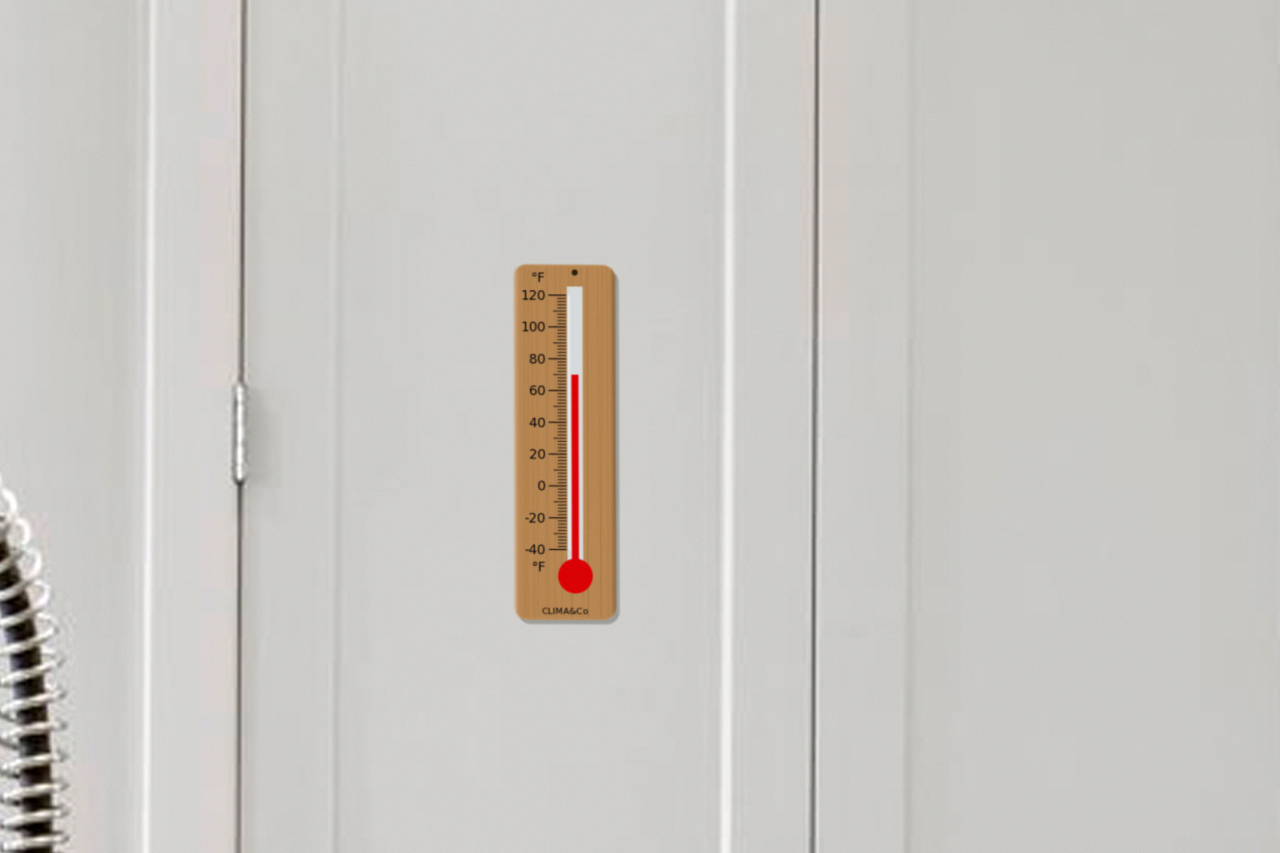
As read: 70 (°F)
